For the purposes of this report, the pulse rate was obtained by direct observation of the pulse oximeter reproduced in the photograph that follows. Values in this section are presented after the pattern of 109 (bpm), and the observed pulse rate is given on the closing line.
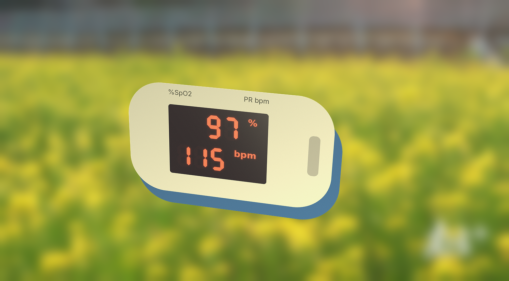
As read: 115 (bpm)
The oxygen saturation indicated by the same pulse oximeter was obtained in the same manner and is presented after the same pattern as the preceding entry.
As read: 97 (%)
